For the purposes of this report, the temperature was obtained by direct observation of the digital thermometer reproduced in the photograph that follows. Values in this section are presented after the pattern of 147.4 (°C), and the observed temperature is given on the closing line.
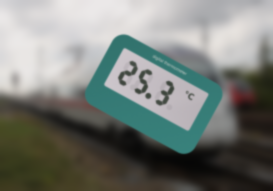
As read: 25.3 (°C)
